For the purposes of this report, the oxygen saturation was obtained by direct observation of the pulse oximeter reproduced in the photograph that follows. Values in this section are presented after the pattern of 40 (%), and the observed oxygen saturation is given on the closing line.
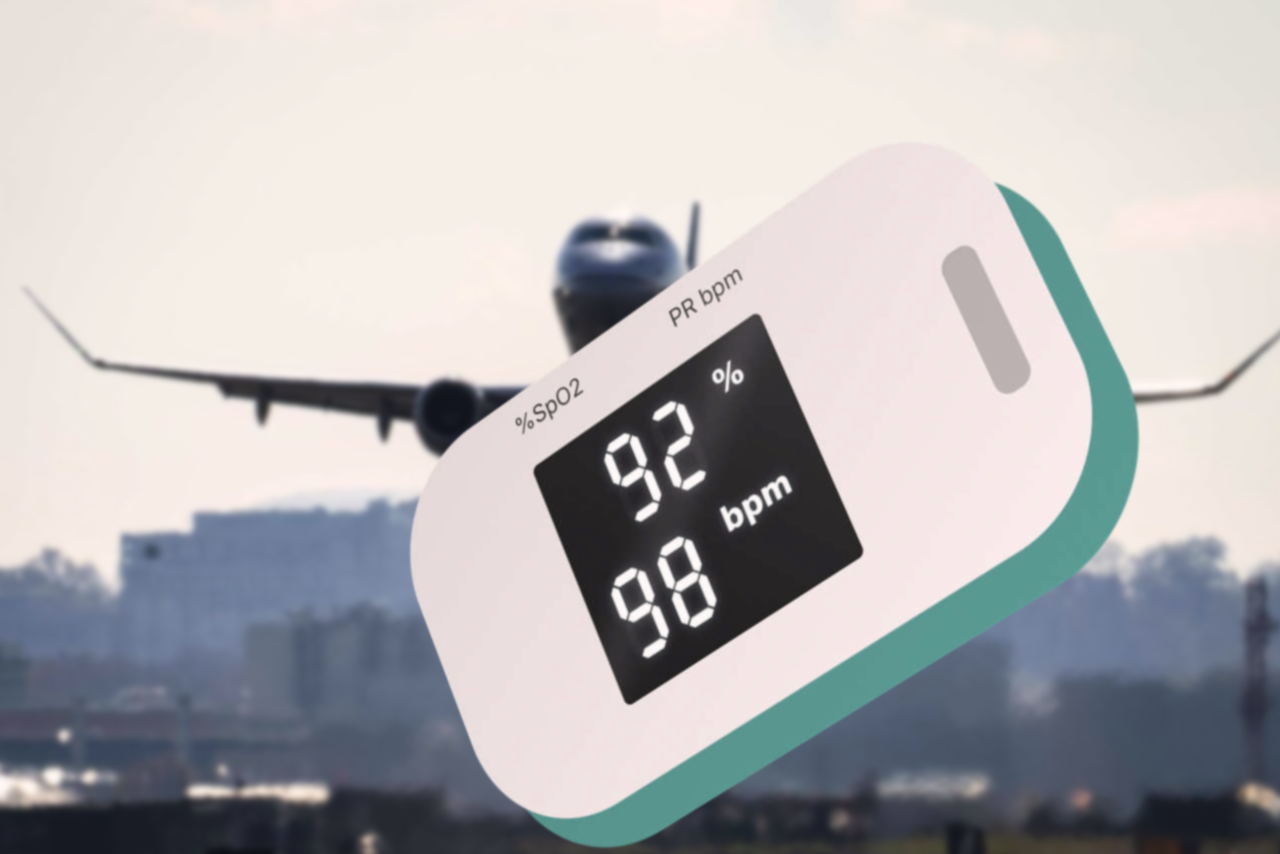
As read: 92 (%)
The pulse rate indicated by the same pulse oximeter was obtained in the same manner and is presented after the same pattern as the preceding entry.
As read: 98 (bpm)
